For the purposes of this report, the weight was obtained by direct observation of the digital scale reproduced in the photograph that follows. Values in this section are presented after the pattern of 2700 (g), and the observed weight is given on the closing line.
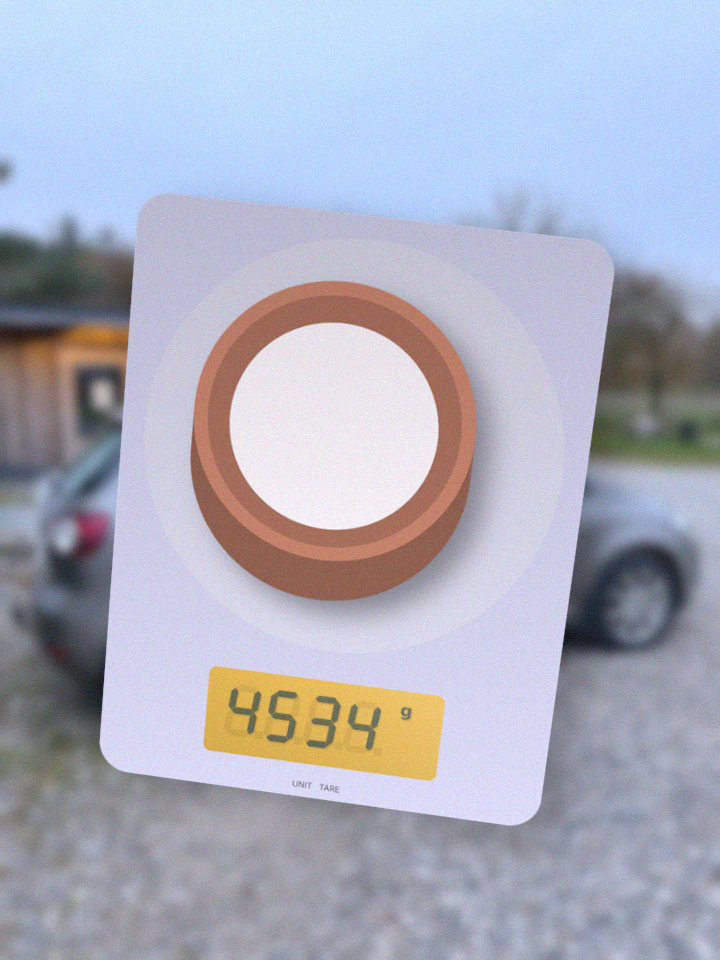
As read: 4534 (g)
